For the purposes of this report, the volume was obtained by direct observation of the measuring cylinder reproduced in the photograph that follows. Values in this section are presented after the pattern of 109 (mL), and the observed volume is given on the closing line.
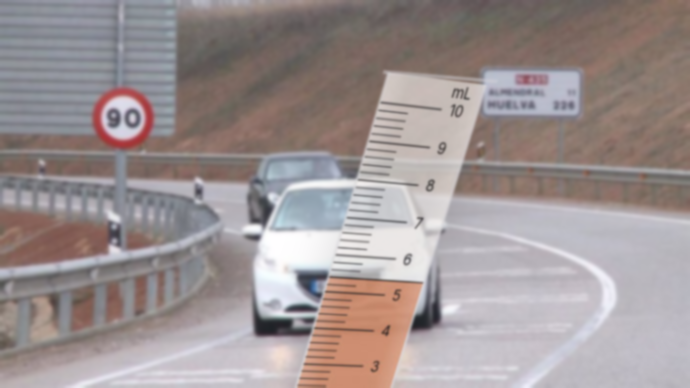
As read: 5.4 (mL)
